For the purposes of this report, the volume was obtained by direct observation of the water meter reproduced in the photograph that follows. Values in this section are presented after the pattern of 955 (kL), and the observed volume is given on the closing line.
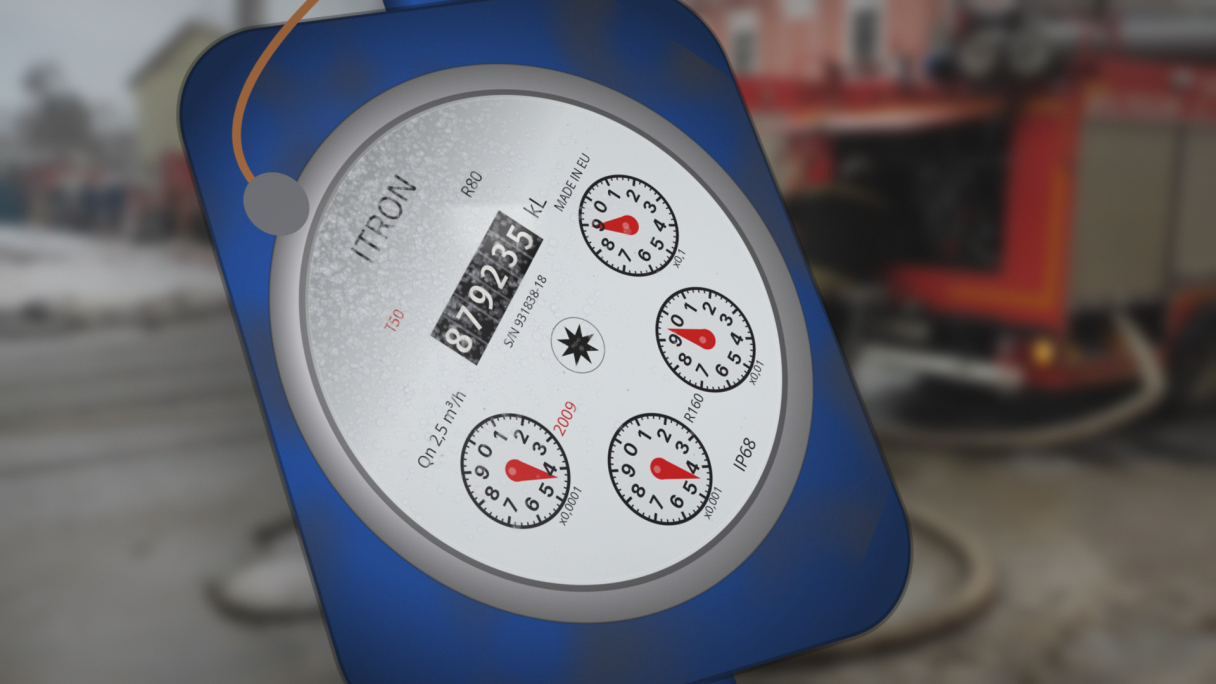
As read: 879234.8944 (kL)
